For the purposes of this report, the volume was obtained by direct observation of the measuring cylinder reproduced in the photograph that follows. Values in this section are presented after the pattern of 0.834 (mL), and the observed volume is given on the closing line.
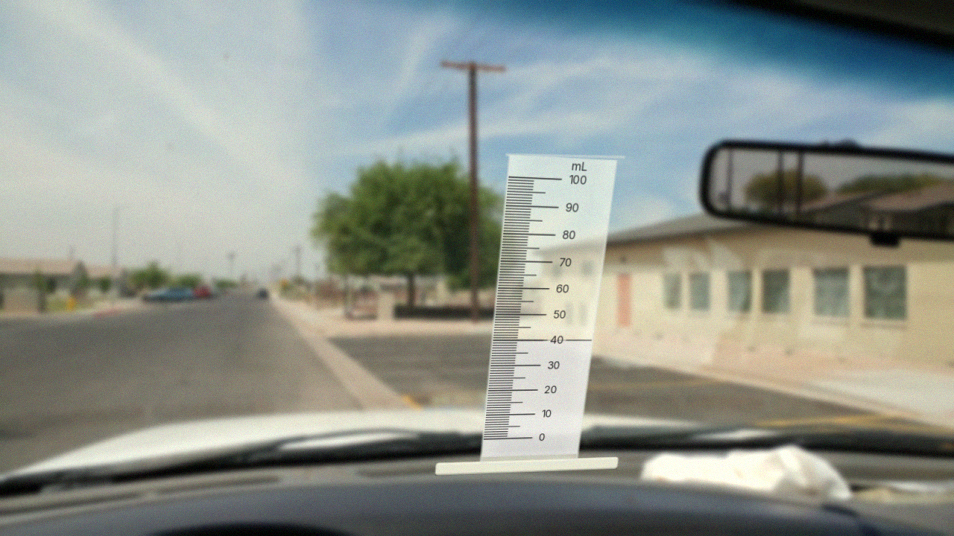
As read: 40 (mL)
